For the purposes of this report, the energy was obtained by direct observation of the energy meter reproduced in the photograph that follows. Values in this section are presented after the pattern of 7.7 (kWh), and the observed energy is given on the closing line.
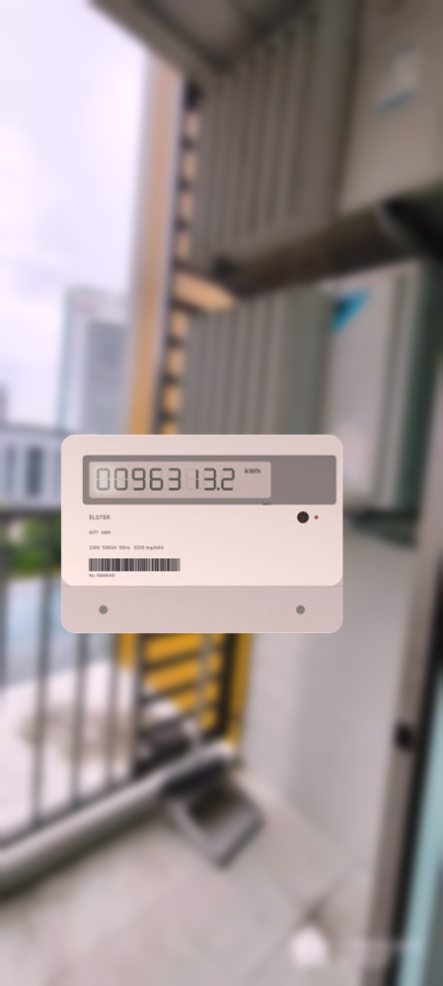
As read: 96313.2 (kWh)
